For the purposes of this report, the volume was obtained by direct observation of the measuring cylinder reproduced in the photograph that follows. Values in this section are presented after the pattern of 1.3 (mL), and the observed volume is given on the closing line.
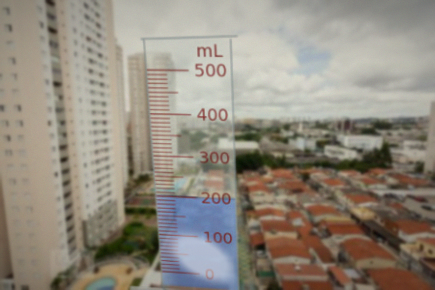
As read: 200 (mL)
